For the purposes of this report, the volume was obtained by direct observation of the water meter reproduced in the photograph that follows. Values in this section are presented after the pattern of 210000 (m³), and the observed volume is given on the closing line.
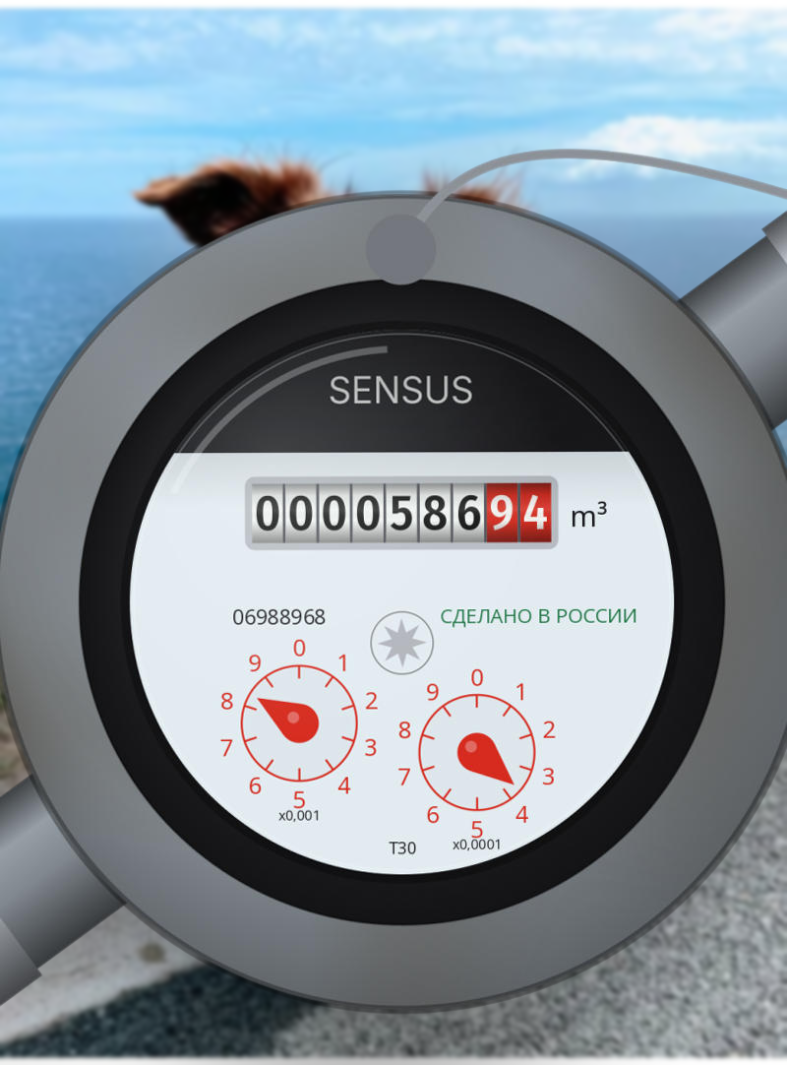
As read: 586.9483 (m³)
